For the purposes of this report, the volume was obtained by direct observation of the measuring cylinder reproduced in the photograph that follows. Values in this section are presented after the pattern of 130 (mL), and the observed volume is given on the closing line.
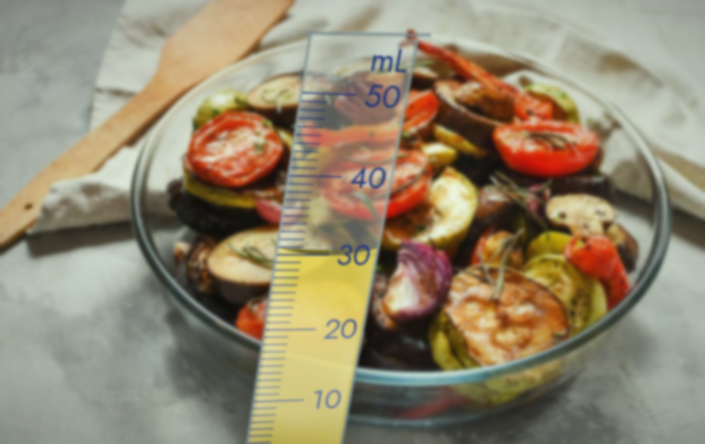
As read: 30 (mL)
